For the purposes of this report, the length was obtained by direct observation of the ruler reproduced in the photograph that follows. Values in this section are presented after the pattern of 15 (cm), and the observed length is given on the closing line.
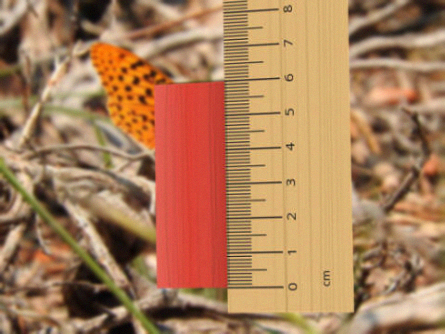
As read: 6 (cm)
